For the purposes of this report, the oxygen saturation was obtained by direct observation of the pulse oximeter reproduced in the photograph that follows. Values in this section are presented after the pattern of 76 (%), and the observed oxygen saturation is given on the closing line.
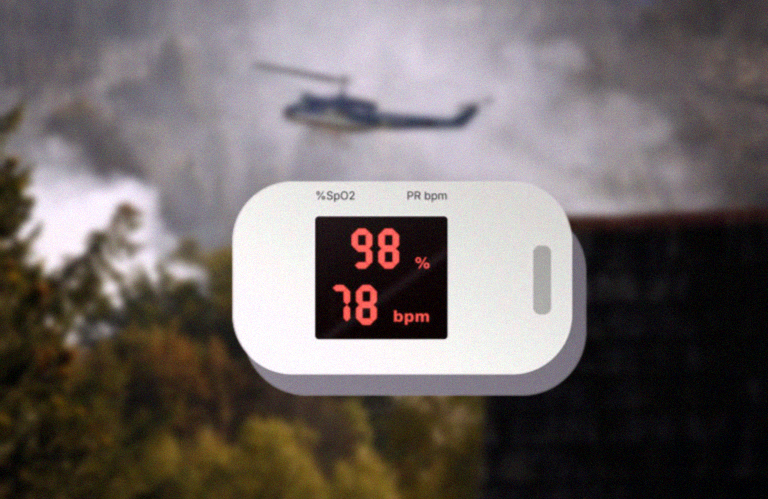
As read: 98 (%)
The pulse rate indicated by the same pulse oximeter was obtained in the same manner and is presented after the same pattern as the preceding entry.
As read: 78 (bpm)
